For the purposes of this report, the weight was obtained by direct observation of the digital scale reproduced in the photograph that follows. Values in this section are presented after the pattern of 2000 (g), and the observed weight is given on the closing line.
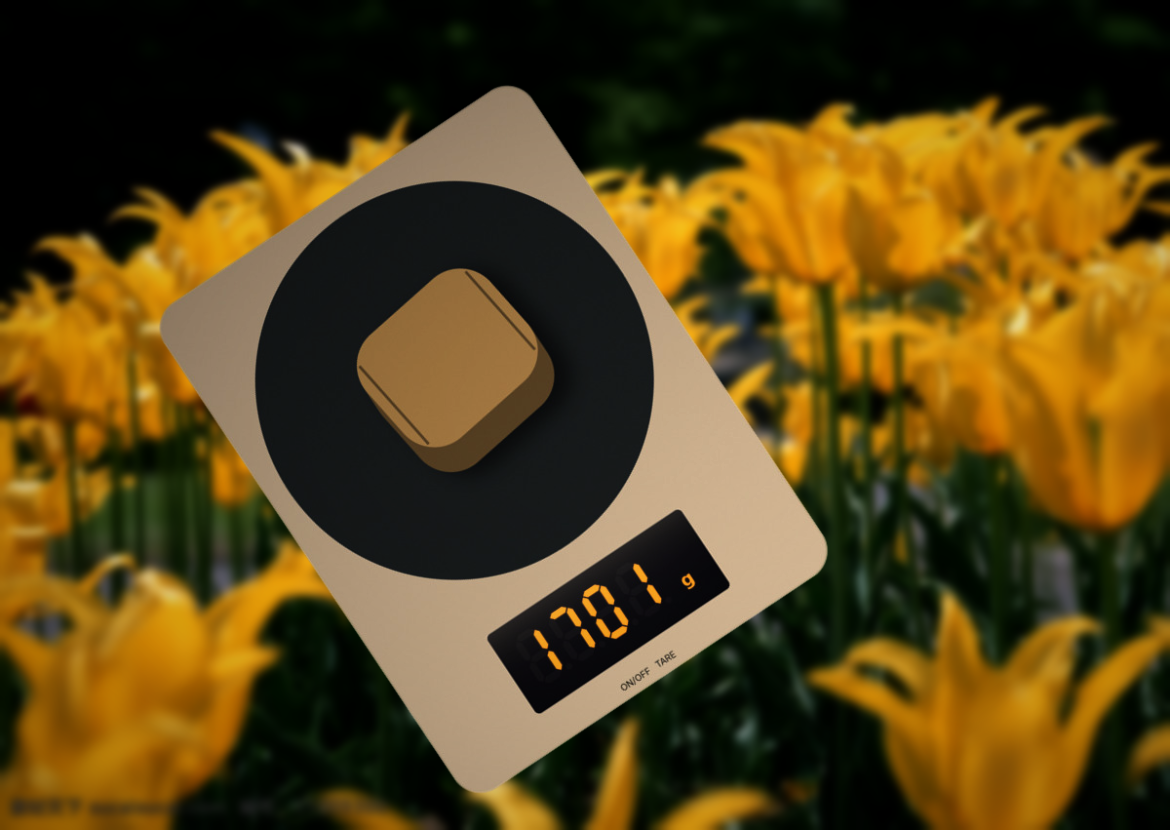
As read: 1701 (g)
